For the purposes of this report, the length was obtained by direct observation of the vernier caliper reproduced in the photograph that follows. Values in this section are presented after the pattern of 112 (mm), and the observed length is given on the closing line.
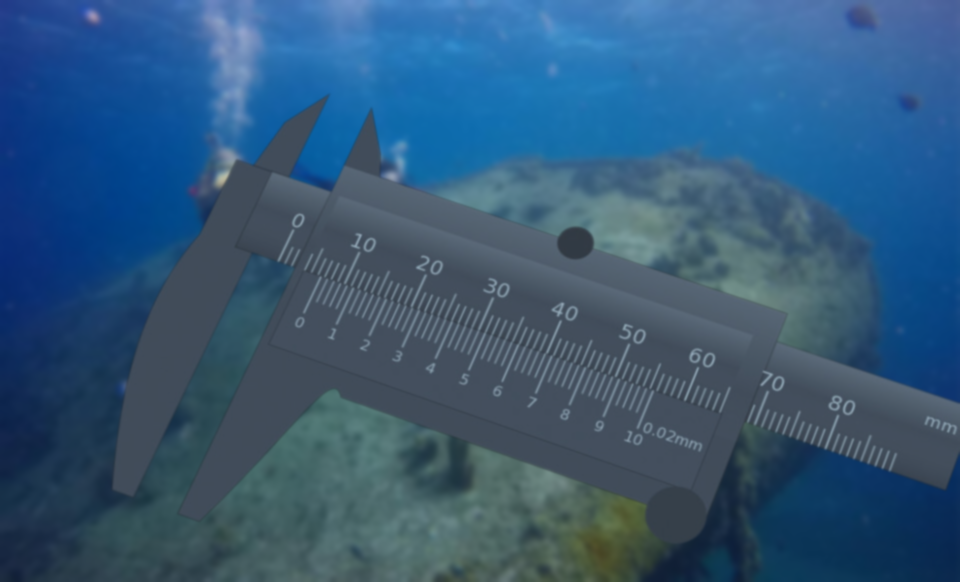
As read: 6.5 (mm)
